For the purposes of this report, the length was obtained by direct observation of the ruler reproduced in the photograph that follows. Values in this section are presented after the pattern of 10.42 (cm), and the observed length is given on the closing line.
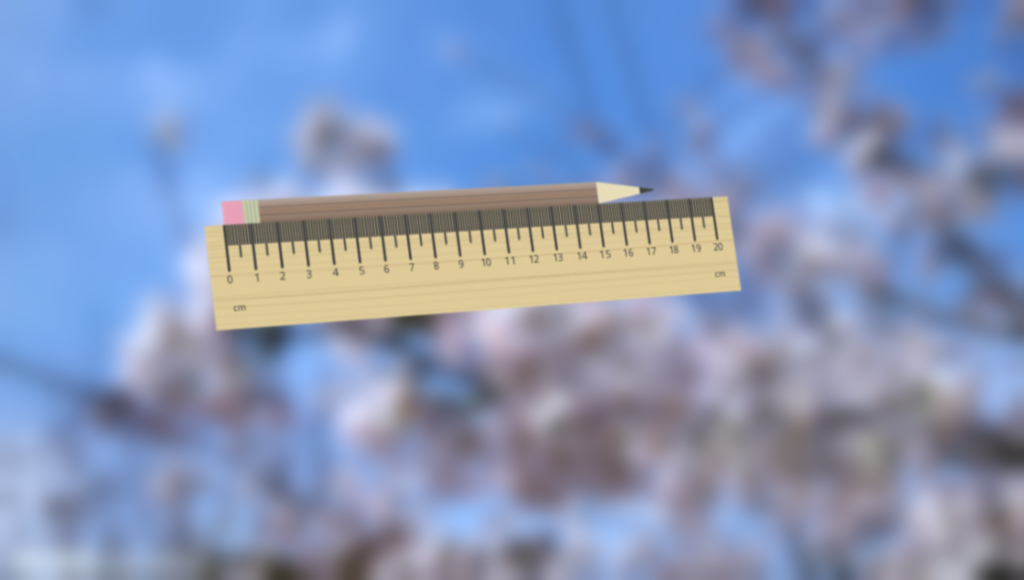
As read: 17.5 (cm)
